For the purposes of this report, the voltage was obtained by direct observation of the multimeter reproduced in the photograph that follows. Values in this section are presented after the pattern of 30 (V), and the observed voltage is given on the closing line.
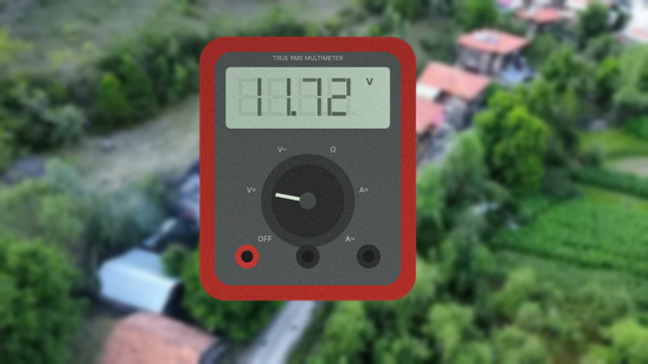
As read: 11.72 (V)
